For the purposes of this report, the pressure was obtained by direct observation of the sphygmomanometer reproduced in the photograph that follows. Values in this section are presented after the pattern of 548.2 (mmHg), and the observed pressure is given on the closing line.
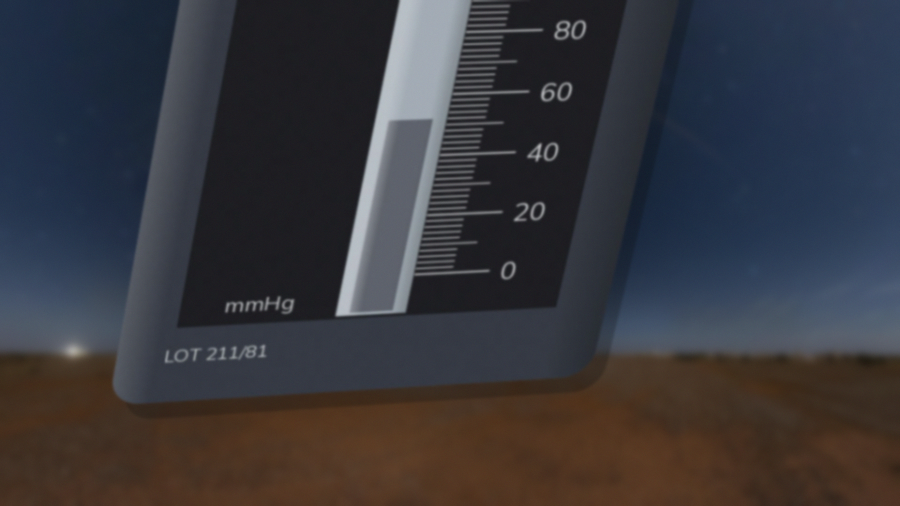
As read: 52 (mmHg)
